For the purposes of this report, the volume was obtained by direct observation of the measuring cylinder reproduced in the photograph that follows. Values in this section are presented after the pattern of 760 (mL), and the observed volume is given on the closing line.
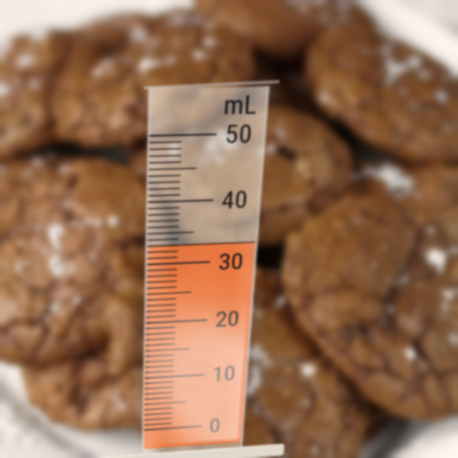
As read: 33 (mL)
